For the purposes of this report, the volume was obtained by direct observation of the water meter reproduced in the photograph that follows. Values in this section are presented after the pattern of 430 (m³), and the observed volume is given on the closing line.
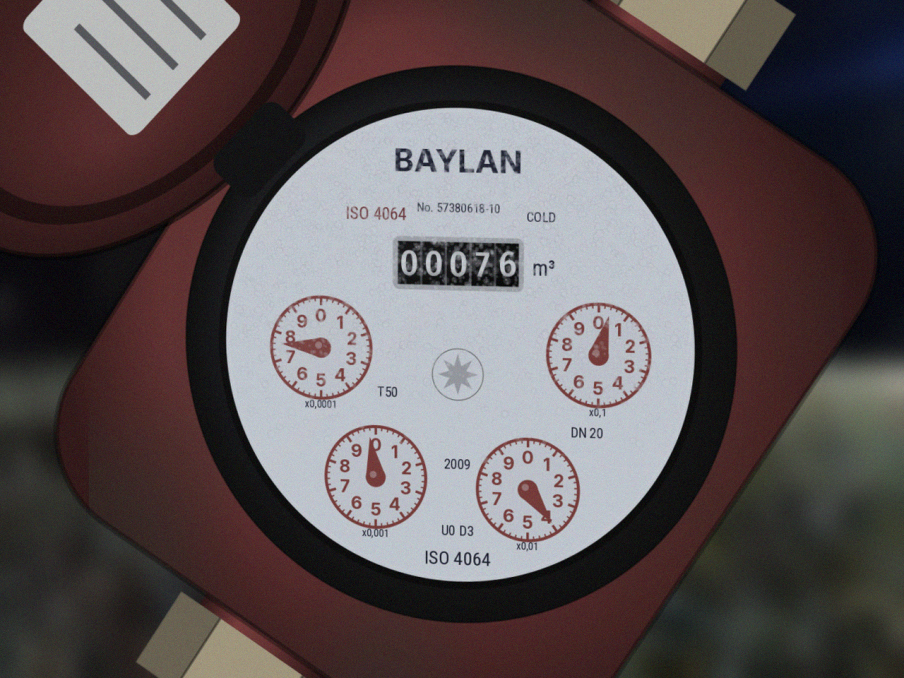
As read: 76.0397 (m³)
